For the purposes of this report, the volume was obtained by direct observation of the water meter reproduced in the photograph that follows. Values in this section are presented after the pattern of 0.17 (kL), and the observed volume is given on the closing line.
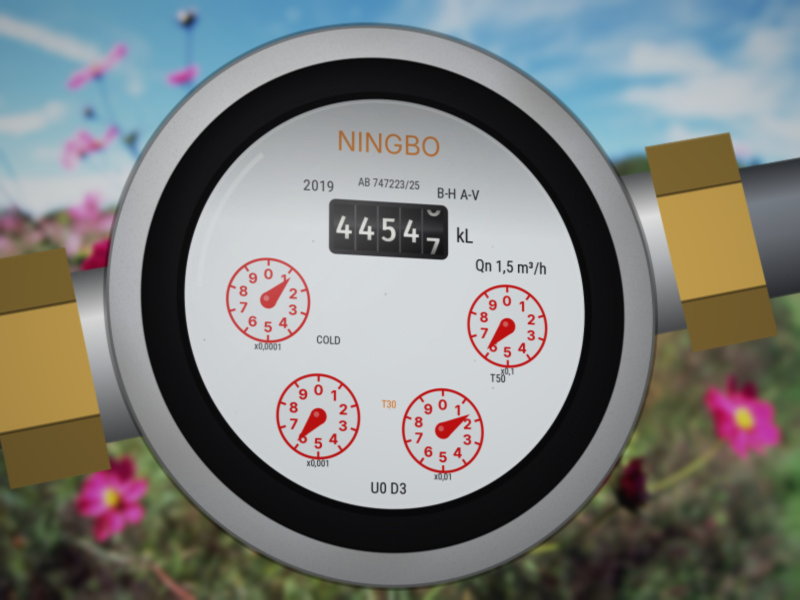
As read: 44546.6161 (kL)
